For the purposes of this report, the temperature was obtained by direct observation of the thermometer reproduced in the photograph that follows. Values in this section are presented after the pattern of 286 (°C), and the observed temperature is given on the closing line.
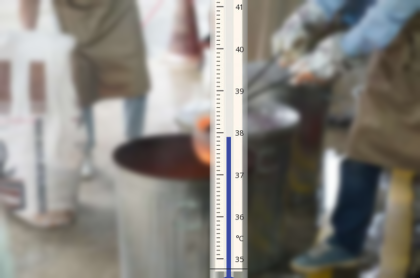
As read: 37.9 (°C)
